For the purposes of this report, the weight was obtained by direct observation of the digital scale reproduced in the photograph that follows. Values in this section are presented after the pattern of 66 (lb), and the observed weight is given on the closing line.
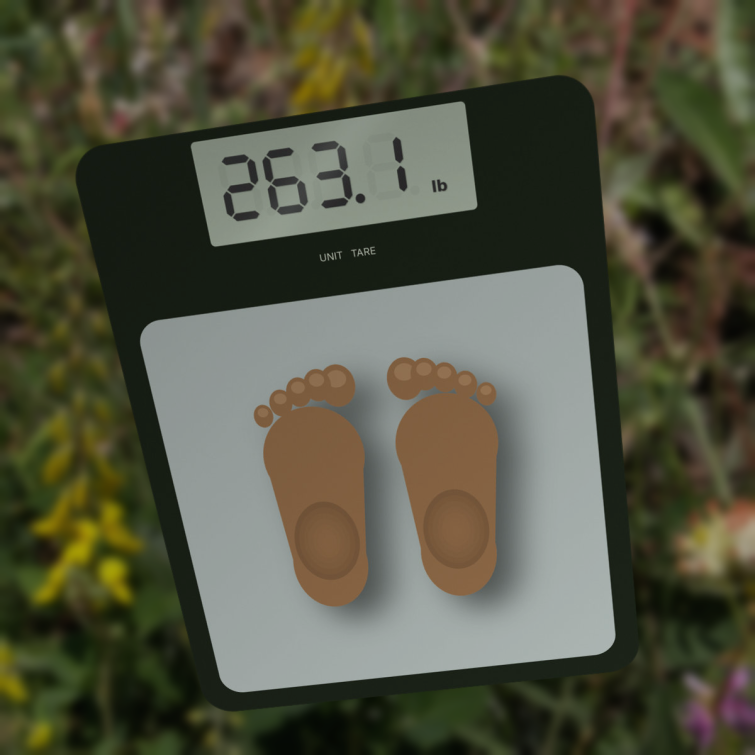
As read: 263.1 (lb)
